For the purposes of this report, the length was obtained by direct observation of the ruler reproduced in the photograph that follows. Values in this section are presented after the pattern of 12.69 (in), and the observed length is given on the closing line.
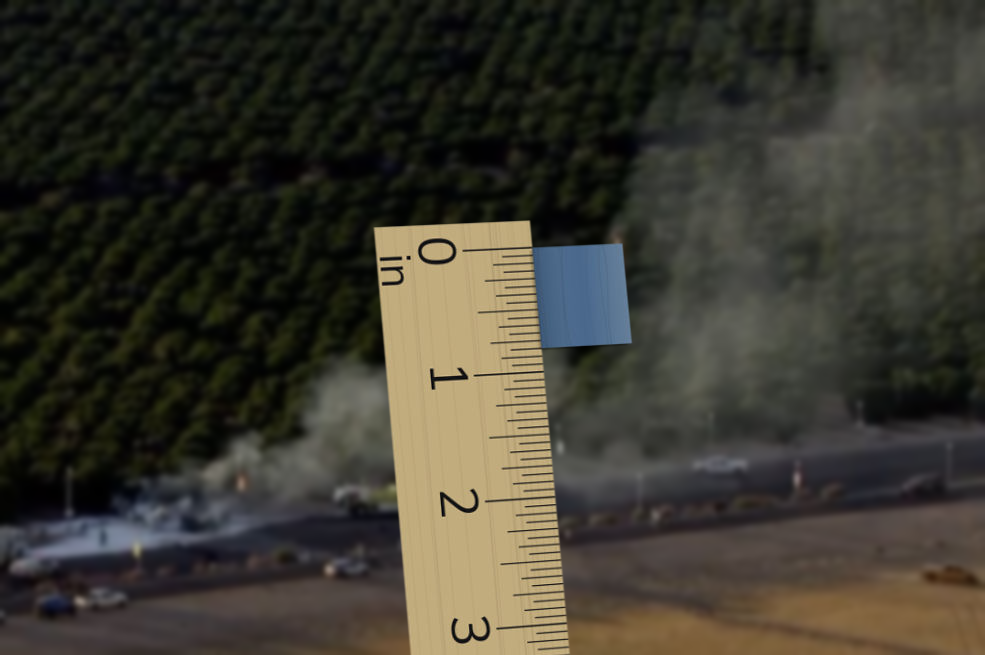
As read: 0.8125 (in)
